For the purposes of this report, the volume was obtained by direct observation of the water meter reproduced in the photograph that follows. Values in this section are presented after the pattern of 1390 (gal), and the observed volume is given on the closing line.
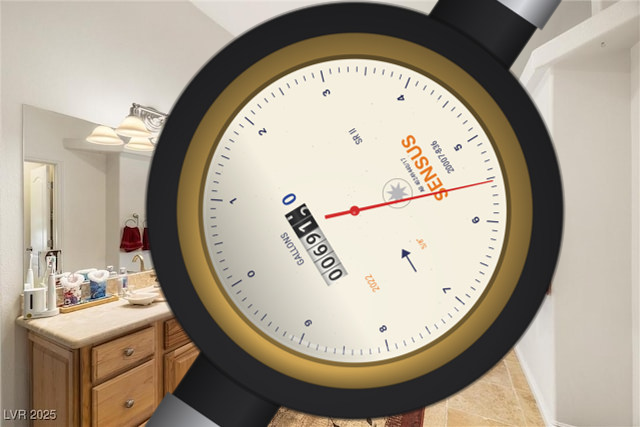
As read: 69115.5 (gal)
